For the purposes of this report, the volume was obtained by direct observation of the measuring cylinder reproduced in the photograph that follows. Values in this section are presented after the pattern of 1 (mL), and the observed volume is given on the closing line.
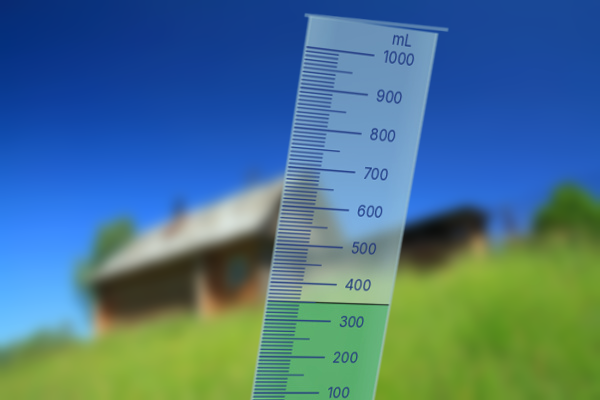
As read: 350 (mL)
